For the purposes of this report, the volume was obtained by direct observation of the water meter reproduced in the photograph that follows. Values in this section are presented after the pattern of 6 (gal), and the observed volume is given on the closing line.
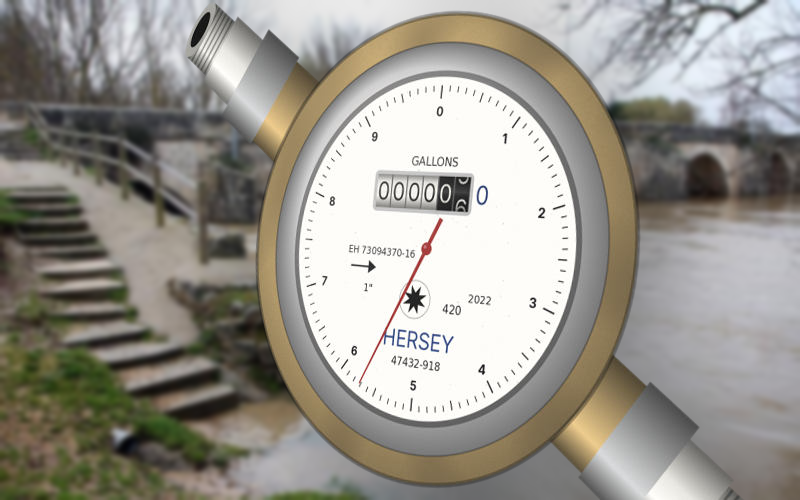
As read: 55.7 (gal)
